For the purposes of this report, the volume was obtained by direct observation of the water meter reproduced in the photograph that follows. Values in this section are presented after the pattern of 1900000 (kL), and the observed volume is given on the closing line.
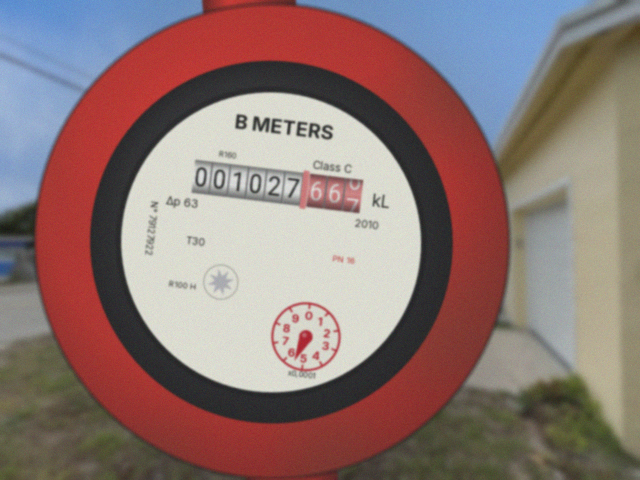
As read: 1027.6665 (kL)
